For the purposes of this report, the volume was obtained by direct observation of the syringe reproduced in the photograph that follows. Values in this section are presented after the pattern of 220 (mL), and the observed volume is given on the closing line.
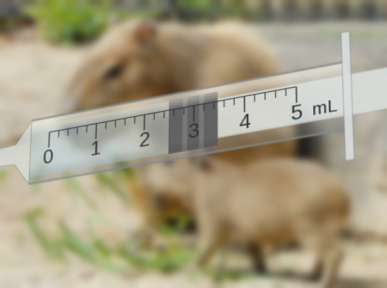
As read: 2.5 (mL)
